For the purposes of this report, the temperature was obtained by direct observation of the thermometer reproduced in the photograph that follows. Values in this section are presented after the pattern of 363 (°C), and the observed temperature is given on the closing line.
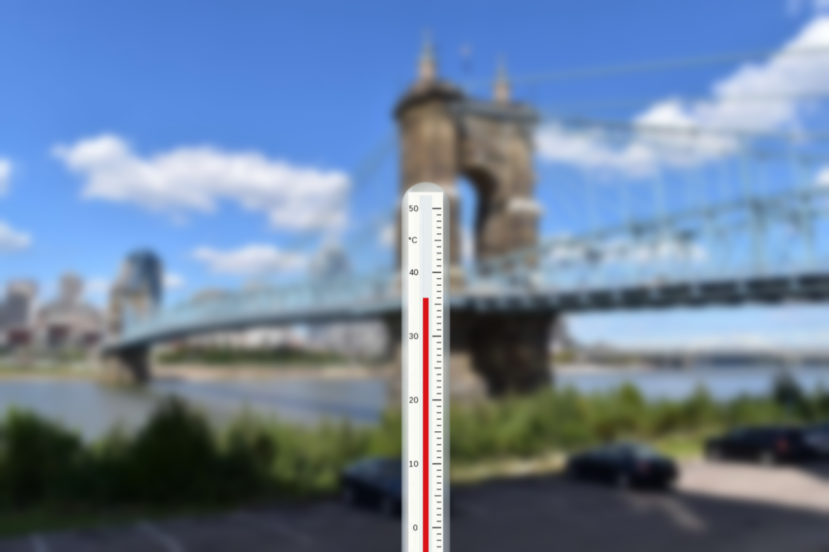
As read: 36 (°C)
